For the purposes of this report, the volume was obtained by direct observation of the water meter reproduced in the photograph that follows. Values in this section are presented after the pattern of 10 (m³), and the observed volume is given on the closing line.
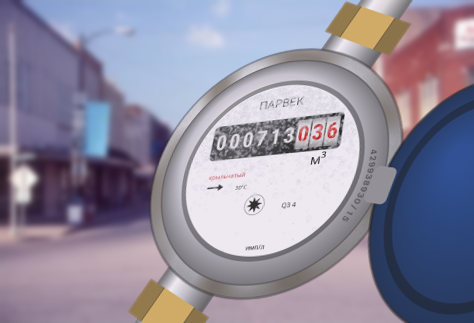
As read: 713.036 (m³)
